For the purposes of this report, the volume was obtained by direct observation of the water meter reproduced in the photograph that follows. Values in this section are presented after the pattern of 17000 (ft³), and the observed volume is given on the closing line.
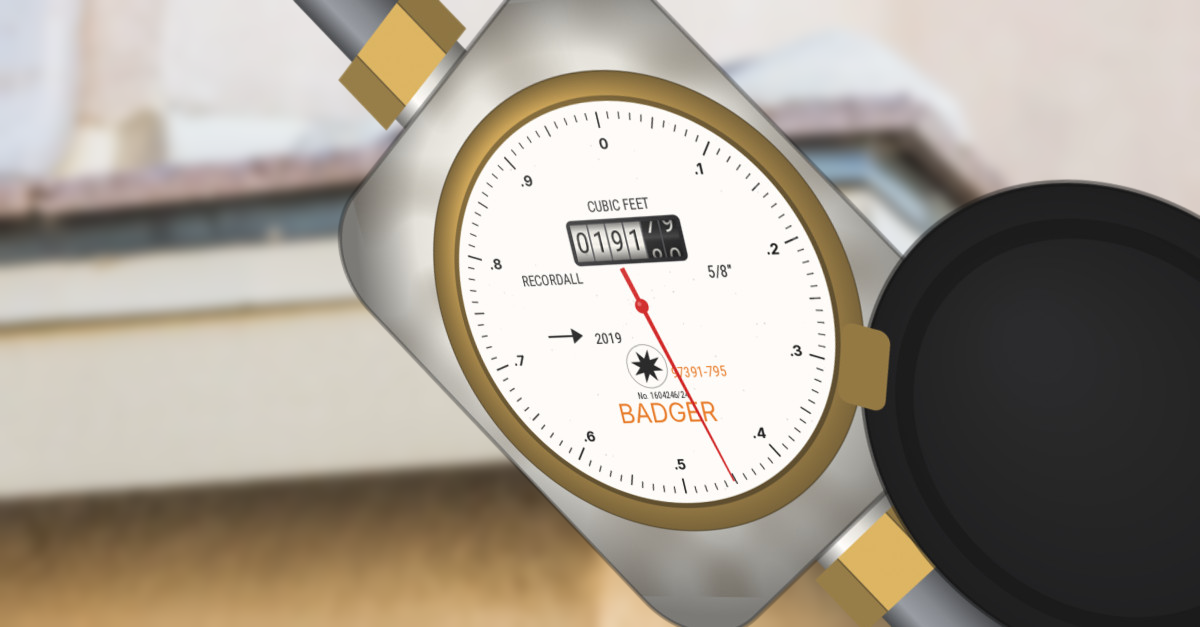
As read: 19179.45 (ft³)
